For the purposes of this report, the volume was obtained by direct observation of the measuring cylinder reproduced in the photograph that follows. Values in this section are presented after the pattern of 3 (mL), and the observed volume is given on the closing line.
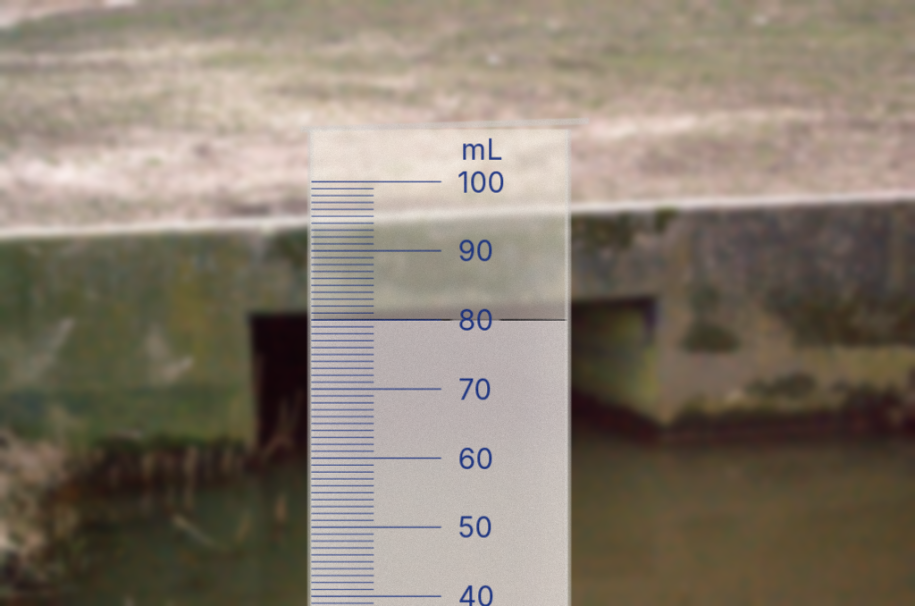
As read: 80 (mL)
